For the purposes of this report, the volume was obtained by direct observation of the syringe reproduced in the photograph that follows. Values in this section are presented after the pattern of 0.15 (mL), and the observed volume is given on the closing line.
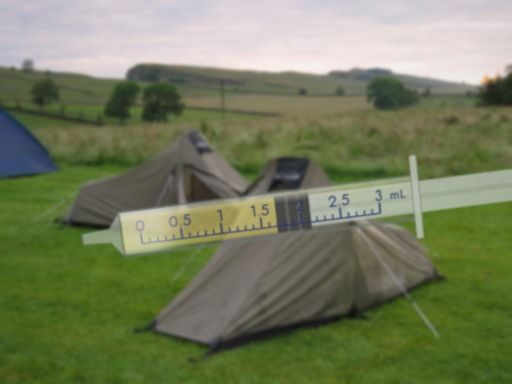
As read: 1.7 (mL)
